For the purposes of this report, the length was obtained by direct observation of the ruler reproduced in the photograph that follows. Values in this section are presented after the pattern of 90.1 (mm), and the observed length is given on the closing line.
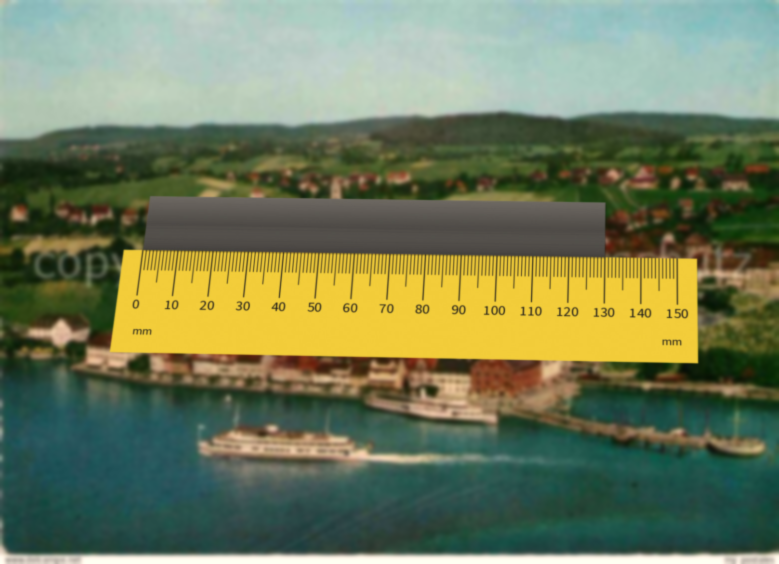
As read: 130 (mm)
